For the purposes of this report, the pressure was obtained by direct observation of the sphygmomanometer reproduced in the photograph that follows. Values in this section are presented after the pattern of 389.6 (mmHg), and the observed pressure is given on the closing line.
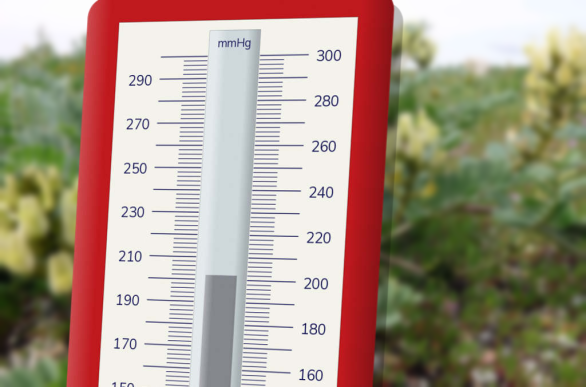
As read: 202 (mmHg)
